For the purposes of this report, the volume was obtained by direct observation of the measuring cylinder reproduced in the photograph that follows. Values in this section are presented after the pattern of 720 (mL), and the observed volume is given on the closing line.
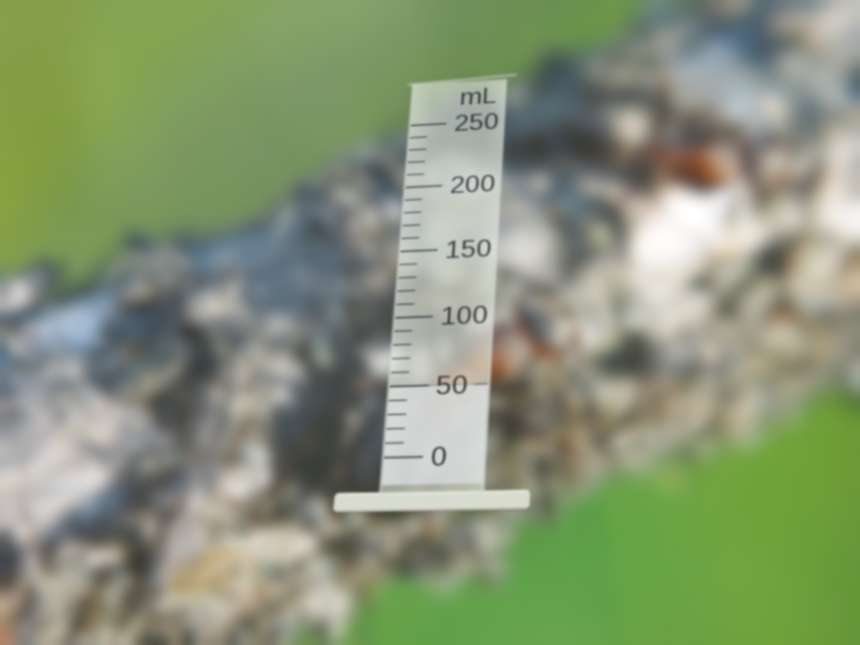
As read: 50 (mL)
